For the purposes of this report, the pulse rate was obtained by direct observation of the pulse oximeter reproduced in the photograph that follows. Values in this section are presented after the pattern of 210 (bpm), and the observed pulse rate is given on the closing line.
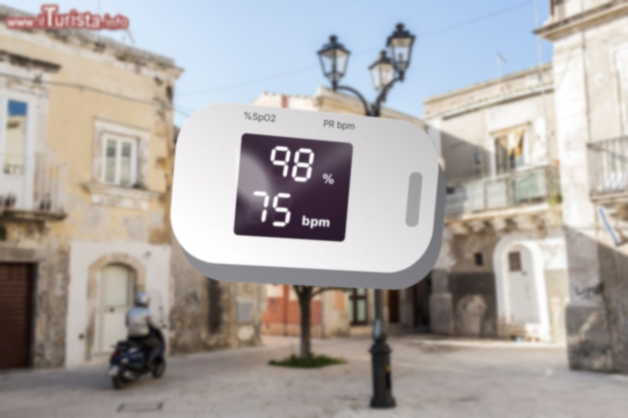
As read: 75 (bpm)
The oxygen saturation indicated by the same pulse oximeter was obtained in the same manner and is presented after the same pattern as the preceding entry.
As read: 98 (%)
